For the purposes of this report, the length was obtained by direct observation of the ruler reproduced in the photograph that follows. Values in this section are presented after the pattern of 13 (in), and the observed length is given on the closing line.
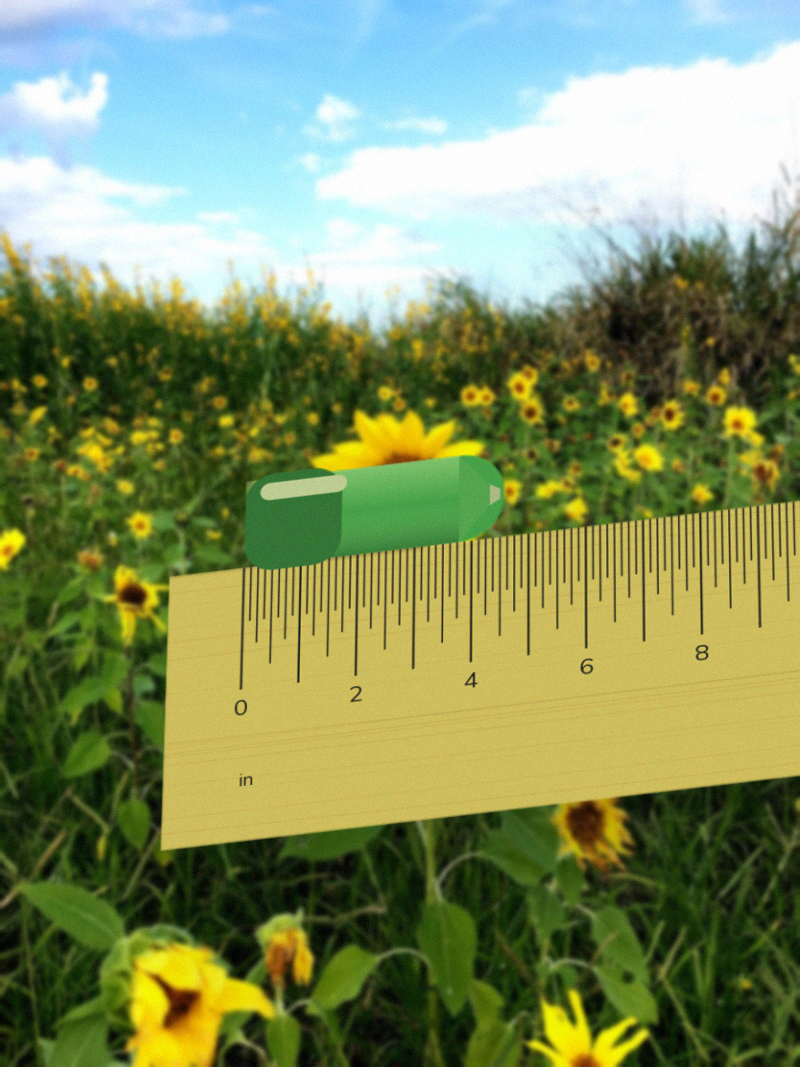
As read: 4.5 (in)
